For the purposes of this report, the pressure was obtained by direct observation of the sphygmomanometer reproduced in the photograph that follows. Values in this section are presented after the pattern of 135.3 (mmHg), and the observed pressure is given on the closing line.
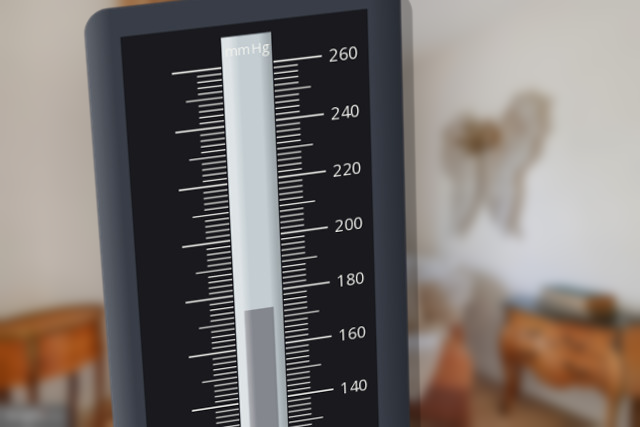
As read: 174 (mmHg)
